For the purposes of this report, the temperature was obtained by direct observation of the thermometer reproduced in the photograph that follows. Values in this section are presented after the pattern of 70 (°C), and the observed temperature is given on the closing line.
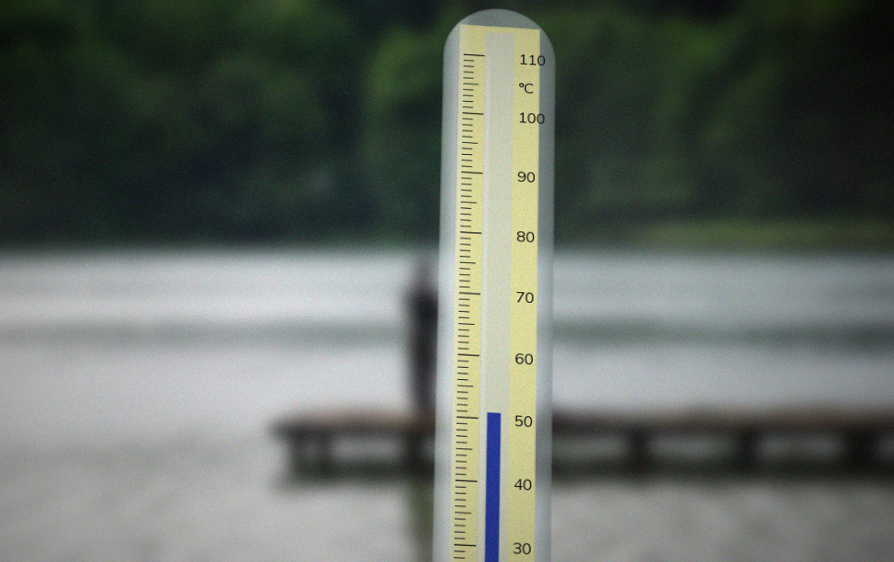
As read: 51 (°C)
